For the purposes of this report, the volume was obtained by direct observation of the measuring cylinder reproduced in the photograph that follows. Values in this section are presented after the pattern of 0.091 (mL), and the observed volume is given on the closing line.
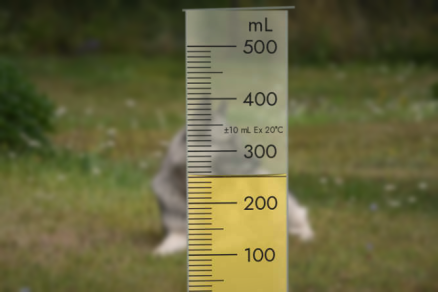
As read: 250 (mL)
